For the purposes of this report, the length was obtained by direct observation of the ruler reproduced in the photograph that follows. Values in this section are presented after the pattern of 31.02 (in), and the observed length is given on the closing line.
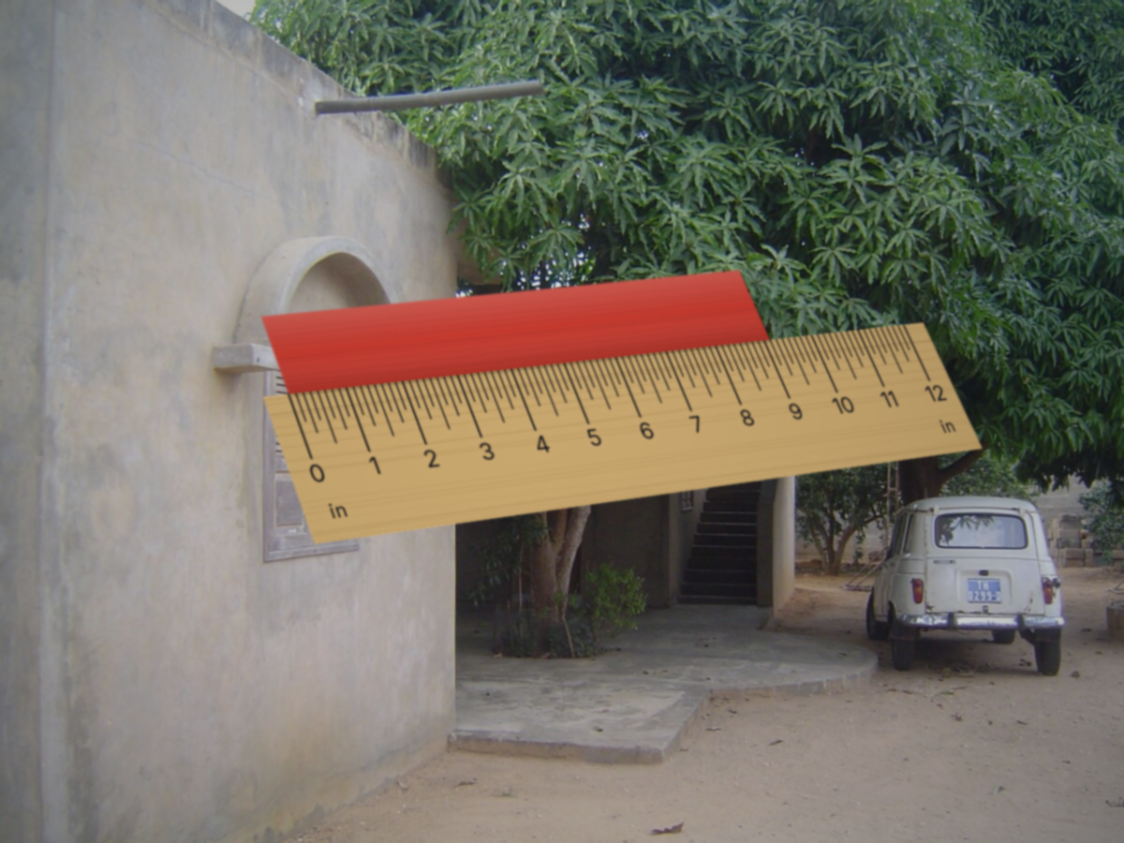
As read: 9.125 (in)
